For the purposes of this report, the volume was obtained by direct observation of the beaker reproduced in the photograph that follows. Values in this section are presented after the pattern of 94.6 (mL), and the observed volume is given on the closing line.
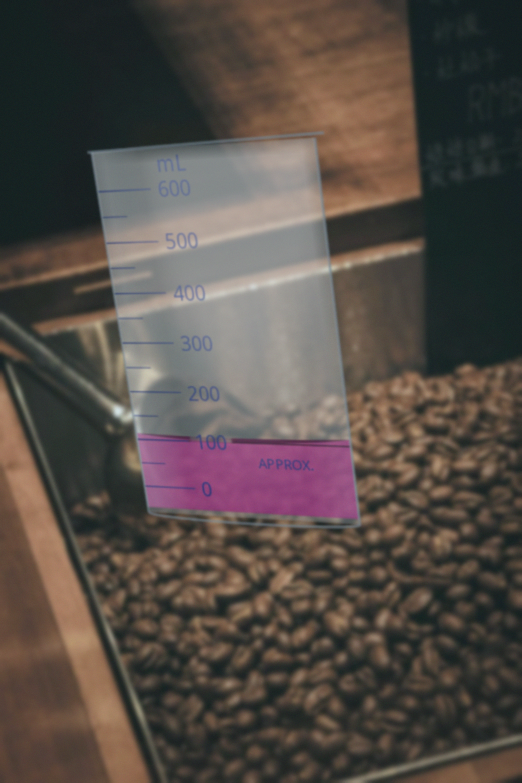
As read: 100 (mL)
